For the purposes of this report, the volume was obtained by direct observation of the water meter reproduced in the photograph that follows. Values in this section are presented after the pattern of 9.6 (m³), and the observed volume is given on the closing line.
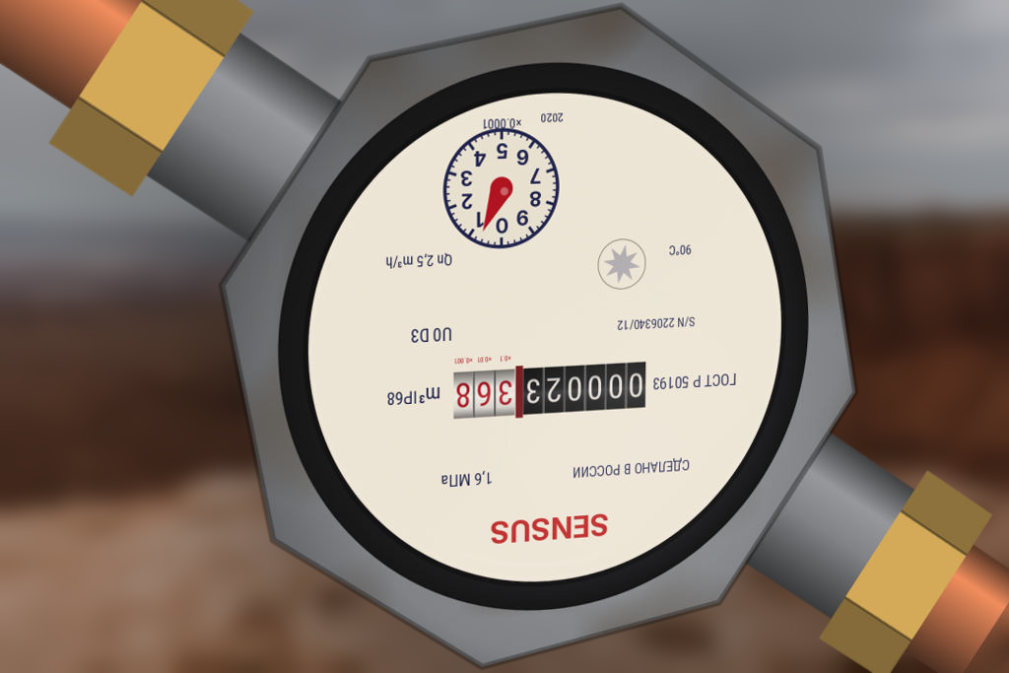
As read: 23.3680 (m³)
